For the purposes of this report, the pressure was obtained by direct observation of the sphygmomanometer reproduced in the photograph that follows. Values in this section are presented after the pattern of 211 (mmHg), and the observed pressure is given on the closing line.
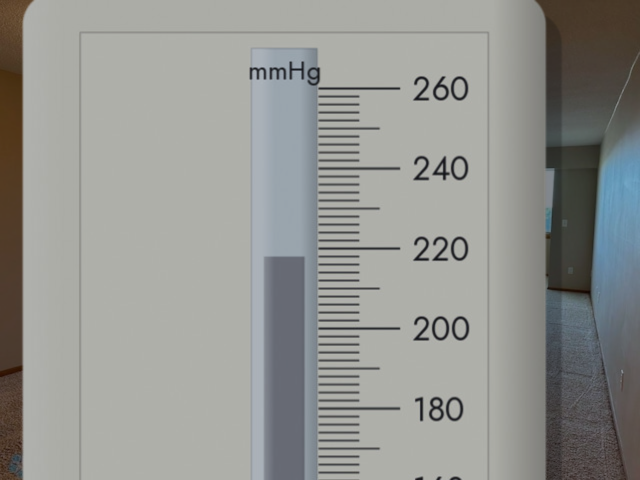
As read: 218 (mmHg)
